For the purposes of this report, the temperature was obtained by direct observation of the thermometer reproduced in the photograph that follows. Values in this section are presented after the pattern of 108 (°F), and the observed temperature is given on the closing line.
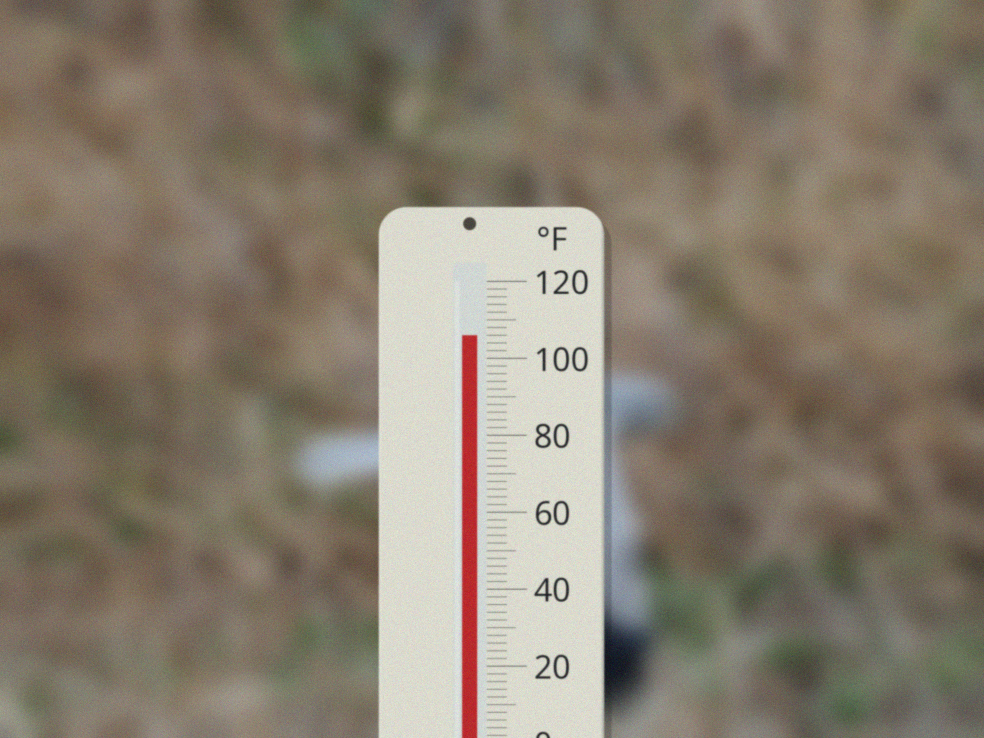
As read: 106 (°F)
